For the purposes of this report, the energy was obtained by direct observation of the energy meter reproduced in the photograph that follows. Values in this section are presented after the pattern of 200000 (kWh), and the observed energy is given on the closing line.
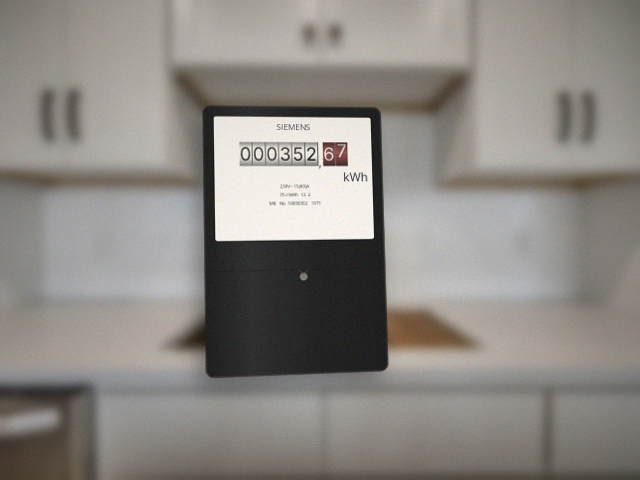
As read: 352.67 (kWh)
